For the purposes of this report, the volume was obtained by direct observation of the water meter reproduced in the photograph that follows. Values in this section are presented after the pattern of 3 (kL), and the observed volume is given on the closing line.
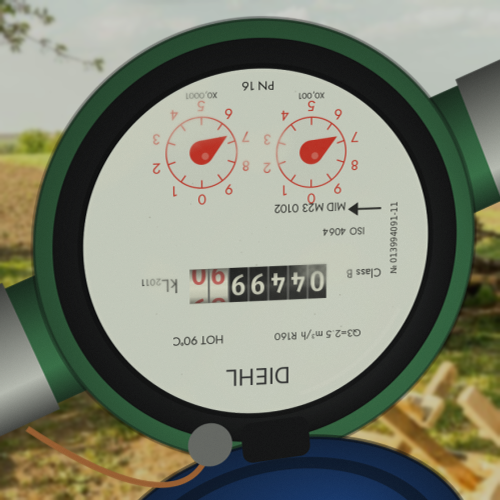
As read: 4499.8966 (kL)
